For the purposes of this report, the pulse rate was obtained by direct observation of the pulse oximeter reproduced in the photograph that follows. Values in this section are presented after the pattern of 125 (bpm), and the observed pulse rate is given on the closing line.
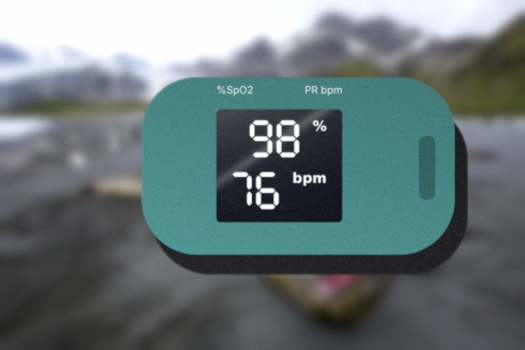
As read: 76 (bpm)
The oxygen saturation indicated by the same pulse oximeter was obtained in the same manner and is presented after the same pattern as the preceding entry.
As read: 98 (%)
